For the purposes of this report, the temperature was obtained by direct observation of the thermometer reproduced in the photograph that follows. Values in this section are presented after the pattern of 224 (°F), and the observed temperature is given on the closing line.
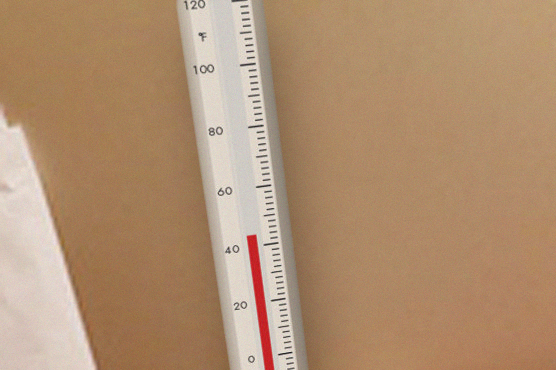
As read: 44 (°F)
